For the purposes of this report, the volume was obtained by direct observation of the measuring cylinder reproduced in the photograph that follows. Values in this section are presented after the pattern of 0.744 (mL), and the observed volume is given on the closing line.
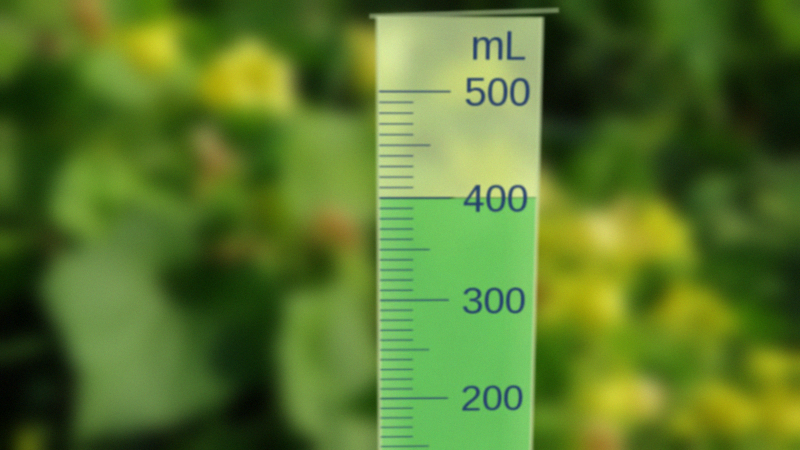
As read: 400 (mL)
